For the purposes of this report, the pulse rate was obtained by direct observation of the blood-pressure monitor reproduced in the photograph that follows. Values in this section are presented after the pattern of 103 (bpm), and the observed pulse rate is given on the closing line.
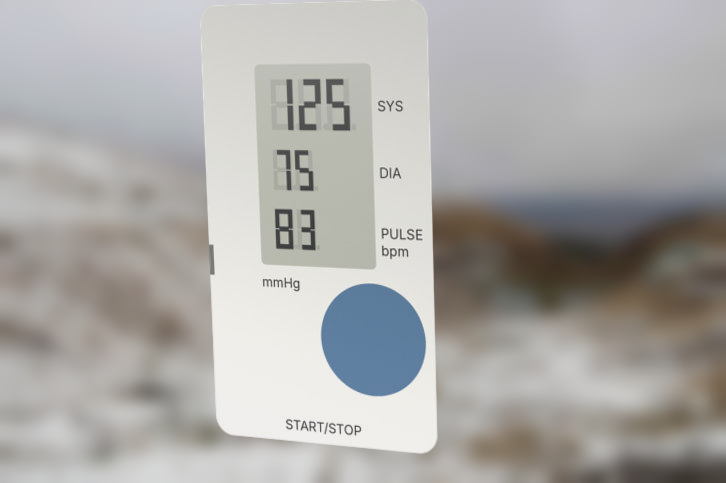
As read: 83 (bpm)
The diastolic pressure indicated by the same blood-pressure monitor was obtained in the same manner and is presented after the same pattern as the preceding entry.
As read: 75 (mmHg)
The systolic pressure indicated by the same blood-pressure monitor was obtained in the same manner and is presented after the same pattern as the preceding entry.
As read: 125 (mmHg)
